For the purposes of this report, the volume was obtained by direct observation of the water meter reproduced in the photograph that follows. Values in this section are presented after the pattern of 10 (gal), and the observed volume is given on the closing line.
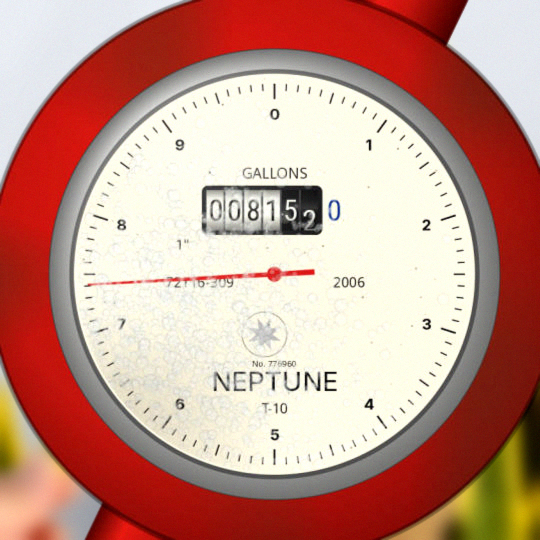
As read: 81517.4 (gal)
